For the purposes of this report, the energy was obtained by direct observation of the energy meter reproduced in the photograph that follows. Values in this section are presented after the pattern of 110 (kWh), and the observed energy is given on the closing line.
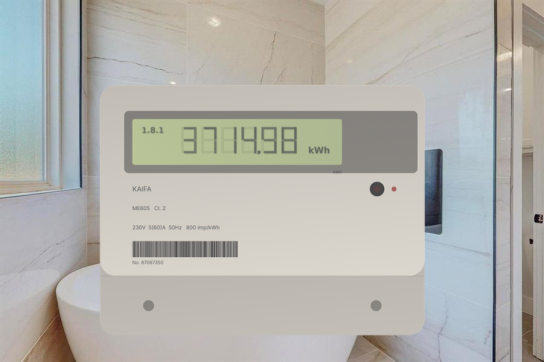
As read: 3714.98 (kWh)
